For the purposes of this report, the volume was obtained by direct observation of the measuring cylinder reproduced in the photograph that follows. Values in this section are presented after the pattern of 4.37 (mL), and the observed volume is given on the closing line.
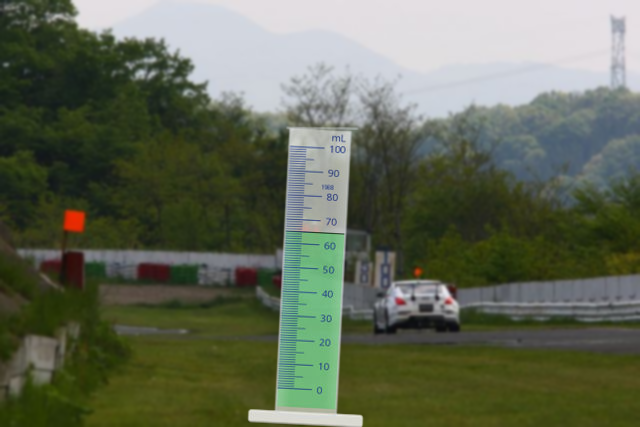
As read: 65 (mL)
